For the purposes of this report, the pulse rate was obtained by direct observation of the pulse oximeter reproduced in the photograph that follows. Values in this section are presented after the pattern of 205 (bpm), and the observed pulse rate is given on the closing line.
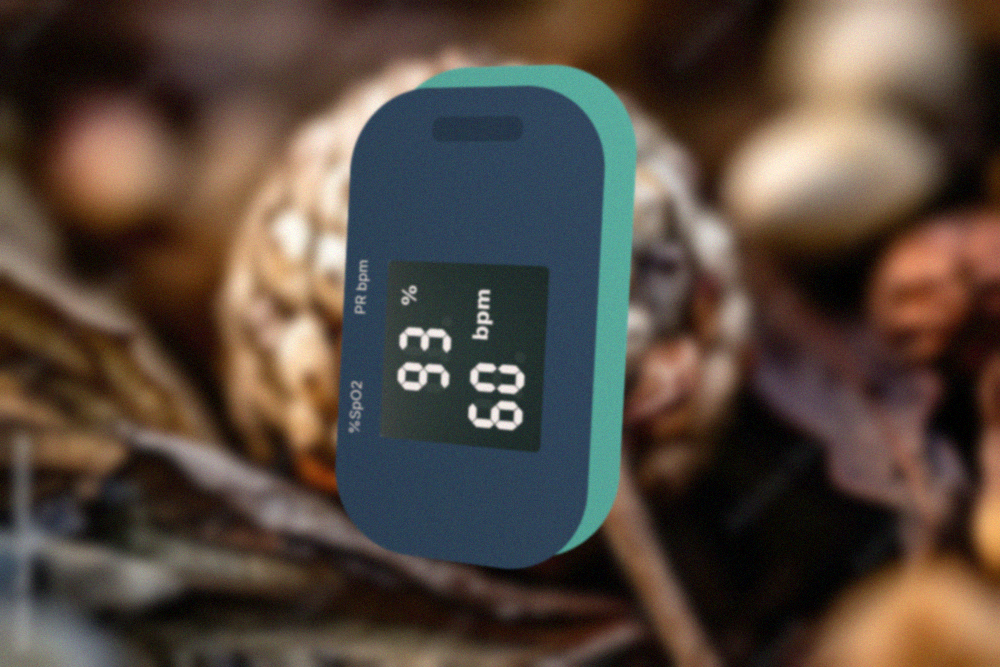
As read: 60 (bpm)
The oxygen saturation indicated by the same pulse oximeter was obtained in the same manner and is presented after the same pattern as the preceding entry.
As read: 93 (%)
